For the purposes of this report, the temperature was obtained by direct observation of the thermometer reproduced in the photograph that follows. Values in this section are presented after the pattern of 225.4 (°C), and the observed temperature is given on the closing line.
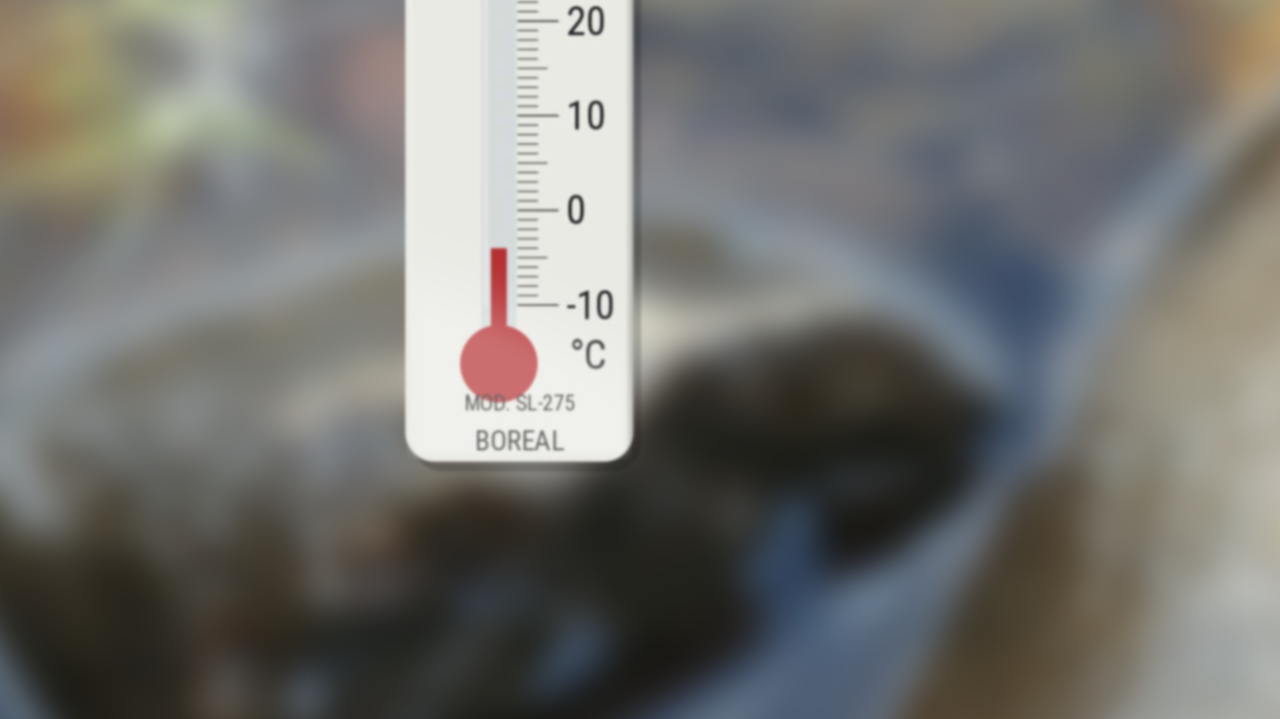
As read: -4 (°C)
